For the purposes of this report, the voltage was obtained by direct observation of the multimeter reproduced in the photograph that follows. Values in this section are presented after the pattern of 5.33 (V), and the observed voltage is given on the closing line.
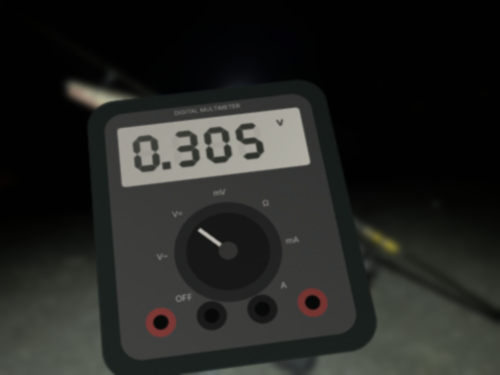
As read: 0.305 (V)
